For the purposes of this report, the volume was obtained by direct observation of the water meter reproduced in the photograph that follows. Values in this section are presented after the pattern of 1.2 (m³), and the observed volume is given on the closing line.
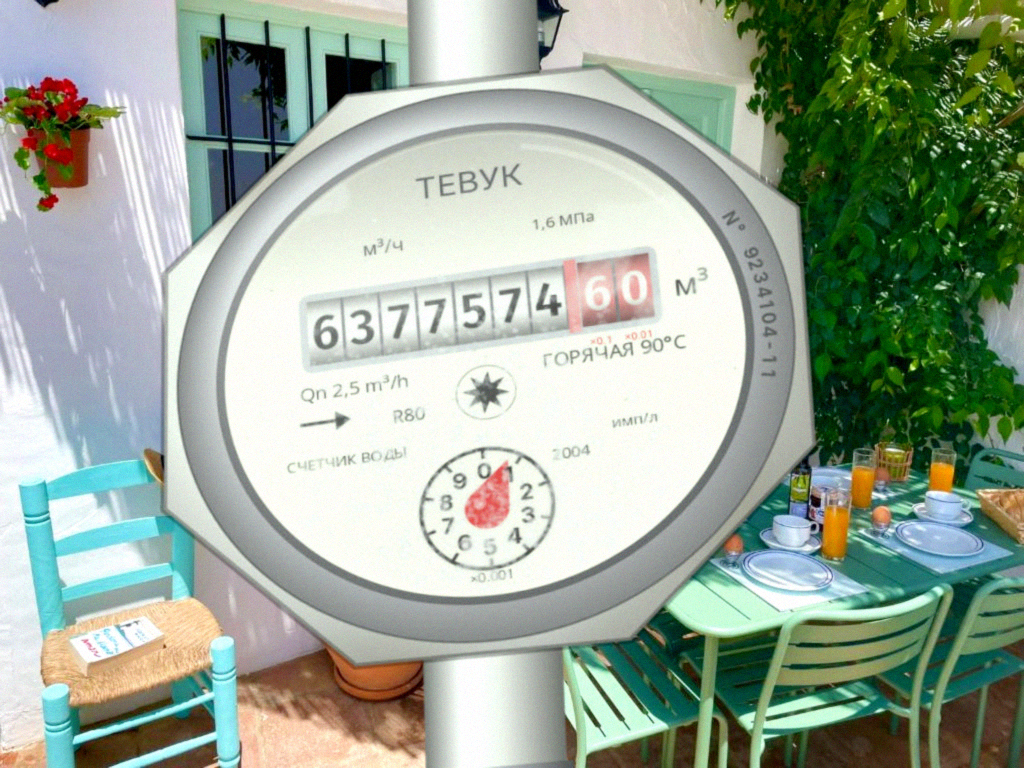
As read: 6377574.600 (m³)
